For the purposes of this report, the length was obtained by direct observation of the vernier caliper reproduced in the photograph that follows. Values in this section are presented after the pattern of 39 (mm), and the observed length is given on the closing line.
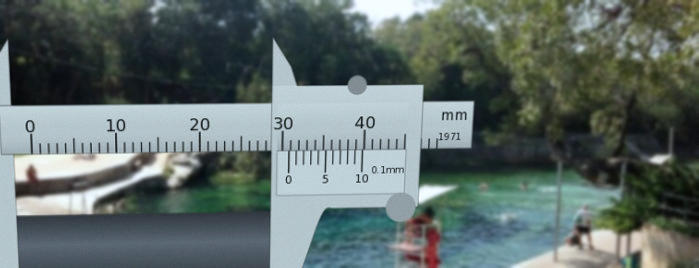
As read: 30.8 (mm)
